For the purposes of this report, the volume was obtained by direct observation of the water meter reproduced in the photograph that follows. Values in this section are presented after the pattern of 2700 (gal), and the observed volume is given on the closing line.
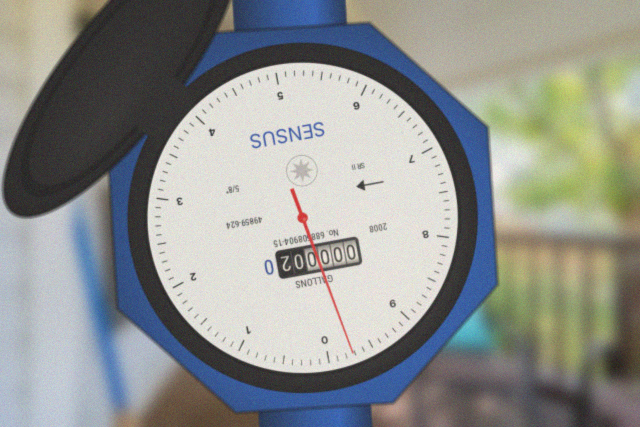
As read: 19.7 (gal)
